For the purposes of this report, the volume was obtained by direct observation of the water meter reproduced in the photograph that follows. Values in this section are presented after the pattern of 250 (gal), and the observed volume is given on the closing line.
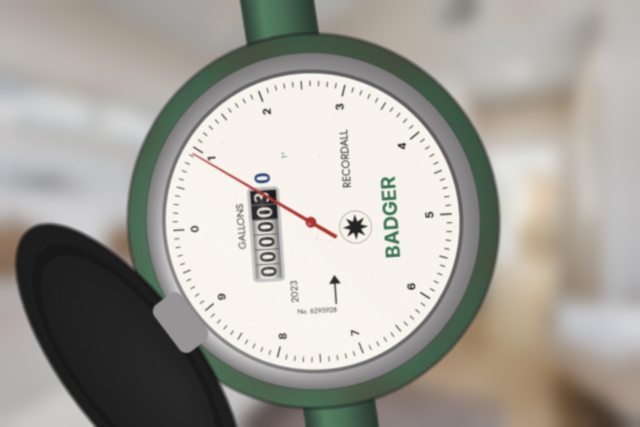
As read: 30.9 (gal)
